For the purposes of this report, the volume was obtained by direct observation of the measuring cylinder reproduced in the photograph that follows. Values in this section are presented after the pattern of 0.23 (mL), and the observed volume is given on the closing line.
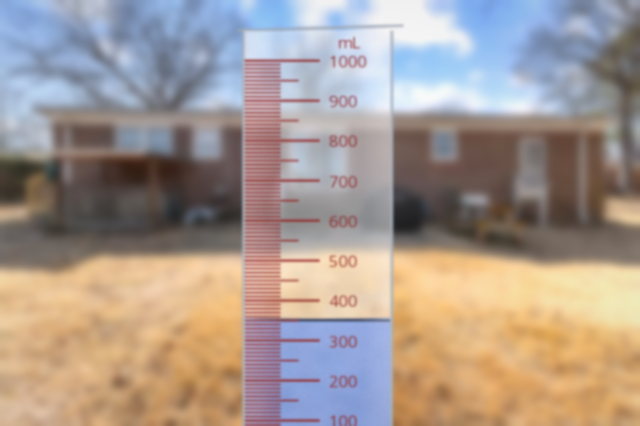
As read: 350 (mL)
